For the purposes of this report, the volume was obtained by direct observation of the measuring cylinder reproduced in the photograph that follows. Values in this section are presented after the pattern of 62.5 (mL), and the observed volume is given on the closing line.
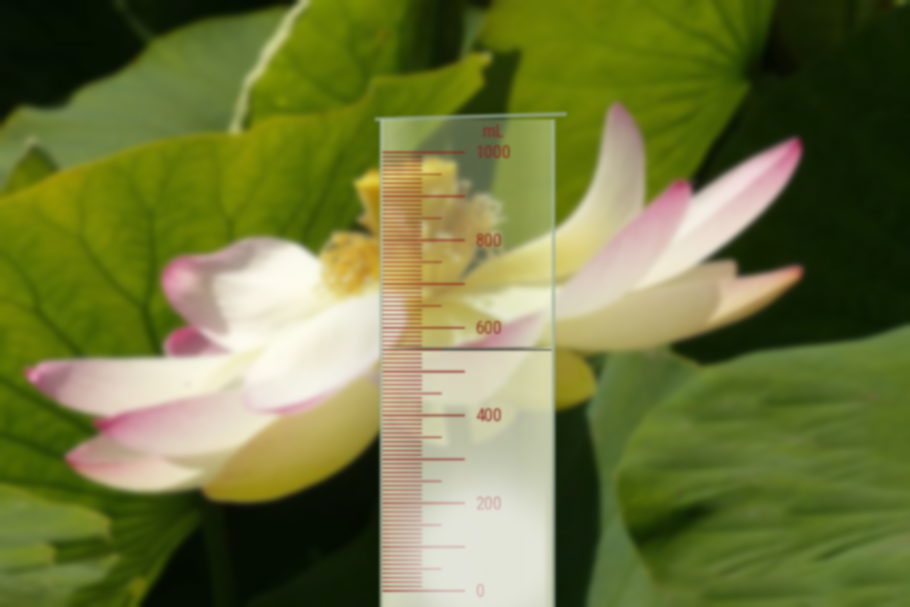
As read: 550 (mL)
